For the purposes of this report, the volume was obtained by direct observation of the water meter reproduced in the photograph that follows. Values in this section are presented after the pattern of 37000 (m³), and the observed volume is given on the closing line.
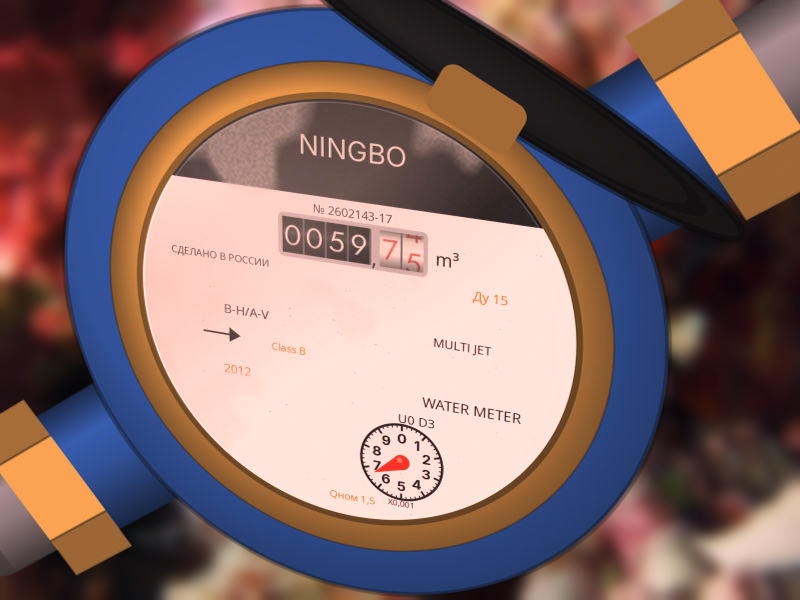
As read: 59.746 (m³)
